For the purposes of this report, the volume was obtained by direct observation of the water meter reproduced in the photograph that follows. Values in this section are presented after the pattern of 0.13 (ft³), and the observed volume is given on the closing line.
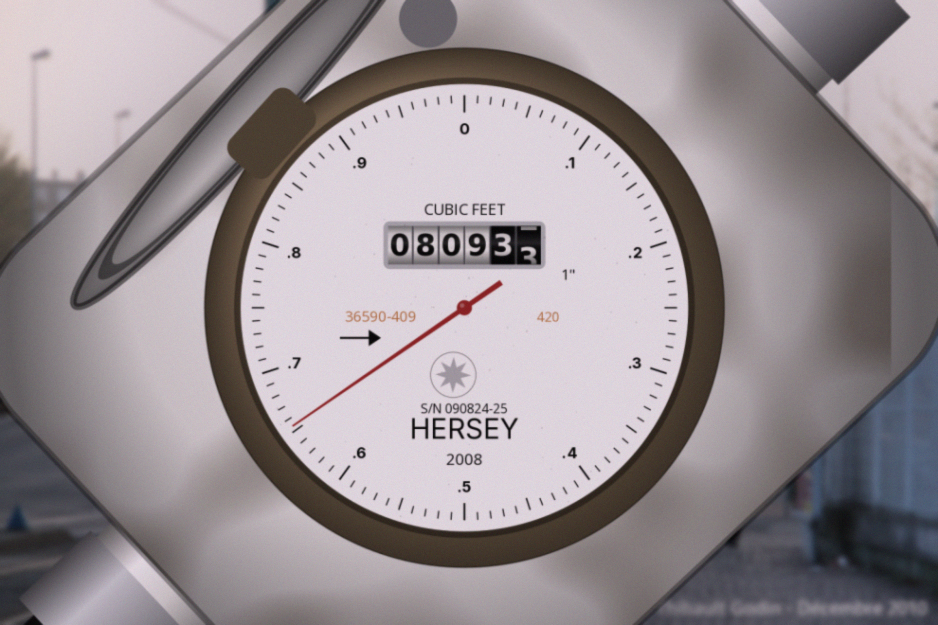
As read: 80932.65 (ft³)
